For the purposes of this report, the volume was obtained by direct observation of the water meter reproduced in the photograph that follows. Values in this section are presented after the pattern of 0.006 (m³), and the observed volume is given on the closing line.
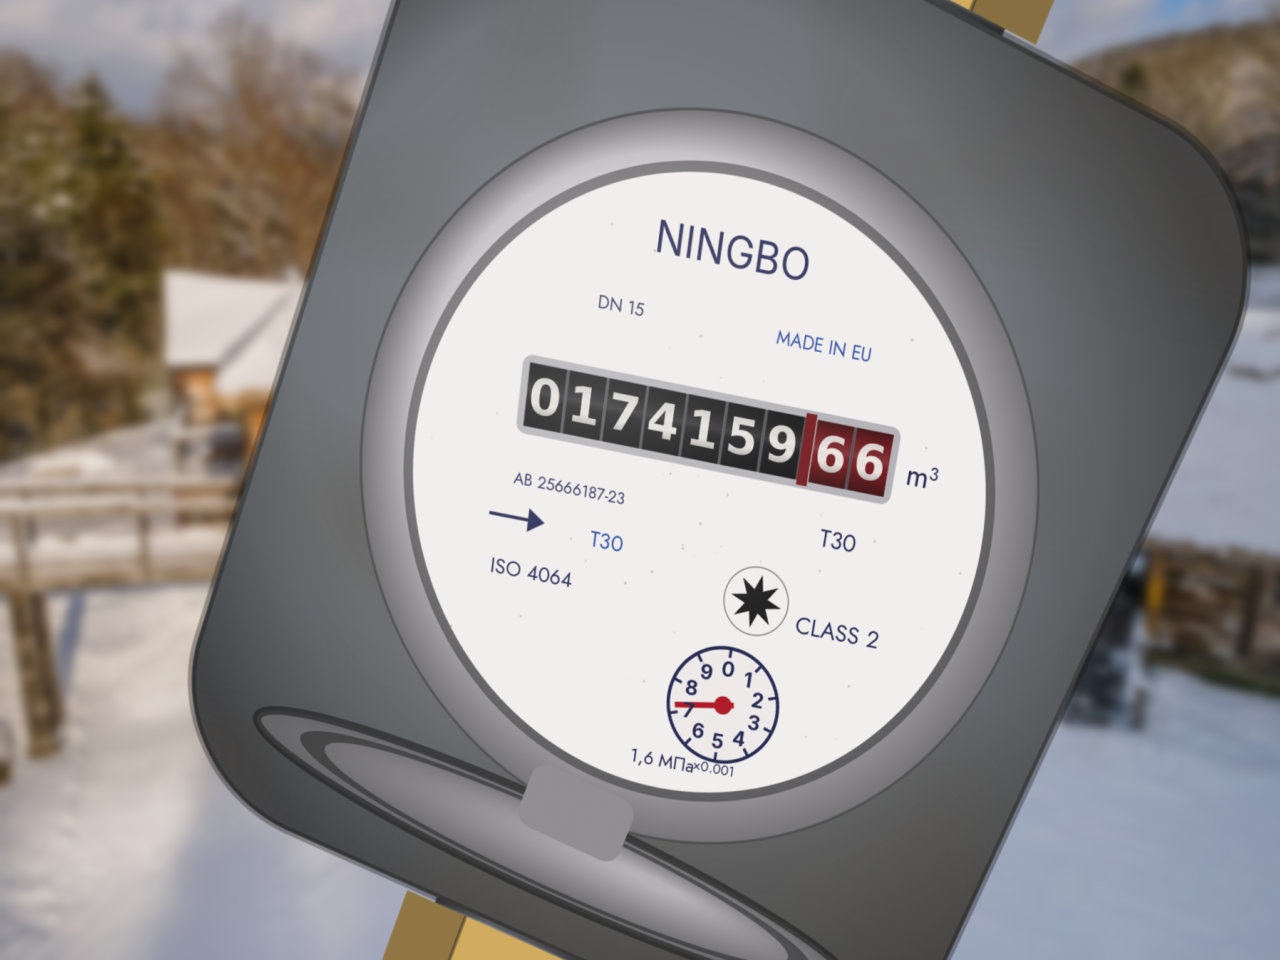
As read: 174159.667 (m³)
